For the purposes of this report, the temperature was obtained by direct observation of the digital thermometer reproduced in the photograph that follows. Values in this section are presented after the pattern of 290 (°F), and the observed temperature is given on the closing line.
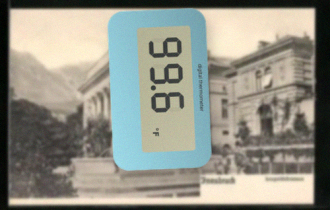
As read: 99.6 (°F)
